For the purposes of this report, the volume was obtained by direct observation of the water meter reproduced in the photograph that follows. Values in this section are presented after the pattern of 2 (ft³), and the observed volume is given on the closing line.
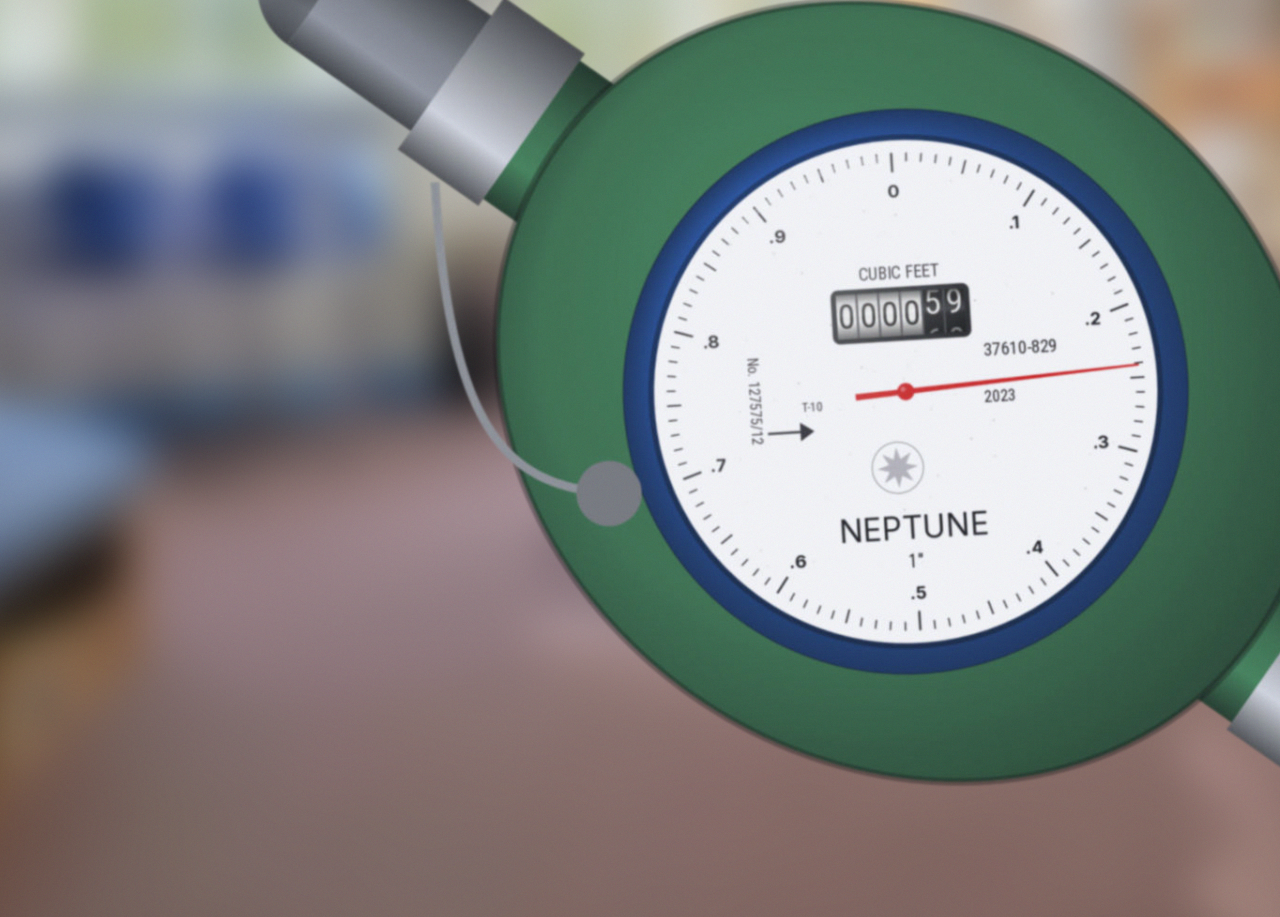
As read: 59.24 (ft³)
